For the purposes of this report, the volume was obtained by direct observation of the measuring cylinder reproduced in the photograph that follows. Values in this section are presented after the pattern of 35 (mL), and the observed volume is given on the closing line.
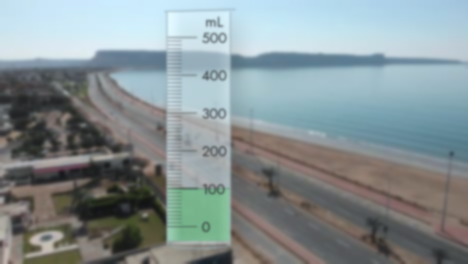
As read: 100 (mL)
